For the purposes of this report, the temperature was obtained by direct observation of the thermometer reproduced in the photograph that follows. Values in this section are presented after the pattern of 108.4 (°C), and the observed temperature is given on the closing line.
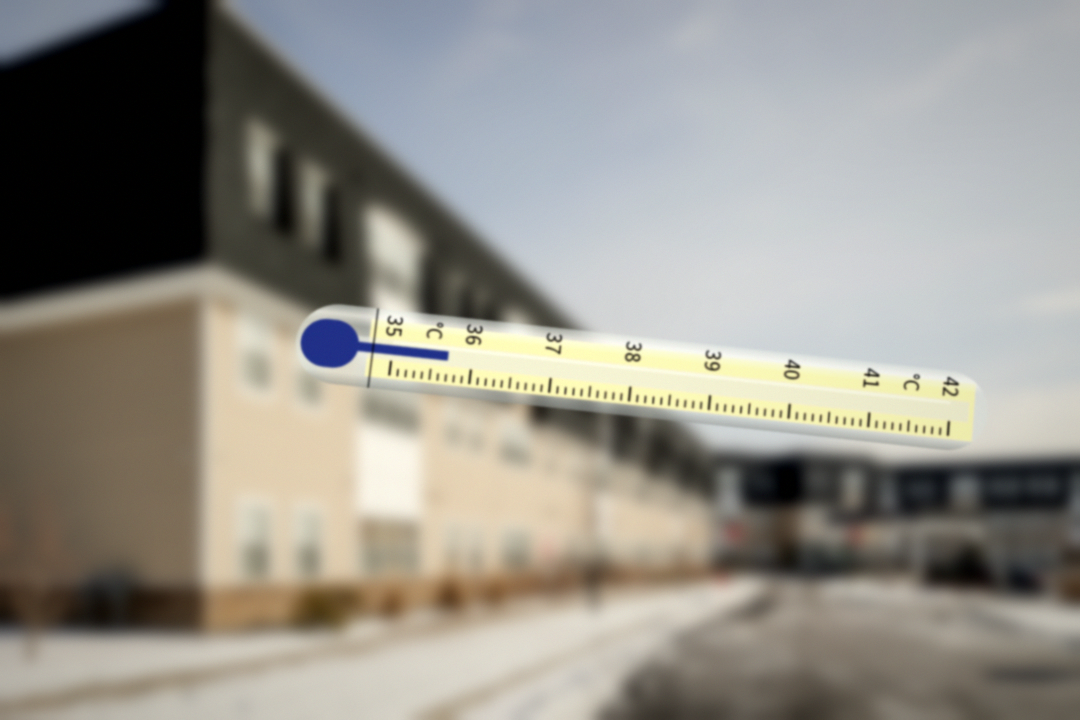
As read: 35.7 (°C)
